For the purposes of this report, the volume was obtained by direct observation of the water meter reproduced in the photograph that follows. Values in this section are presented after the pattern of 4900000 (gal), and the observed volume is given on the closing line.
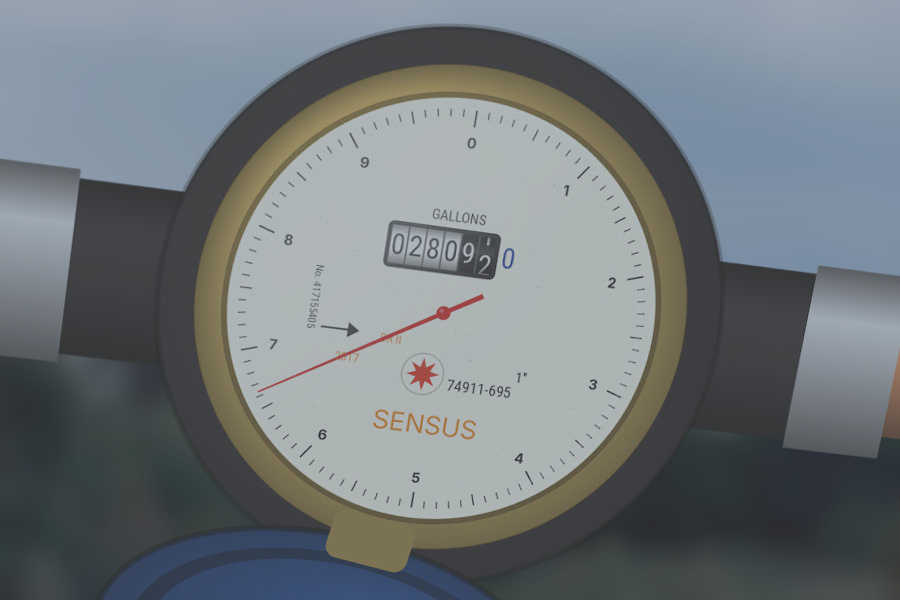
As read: 280916.6 (gal)
